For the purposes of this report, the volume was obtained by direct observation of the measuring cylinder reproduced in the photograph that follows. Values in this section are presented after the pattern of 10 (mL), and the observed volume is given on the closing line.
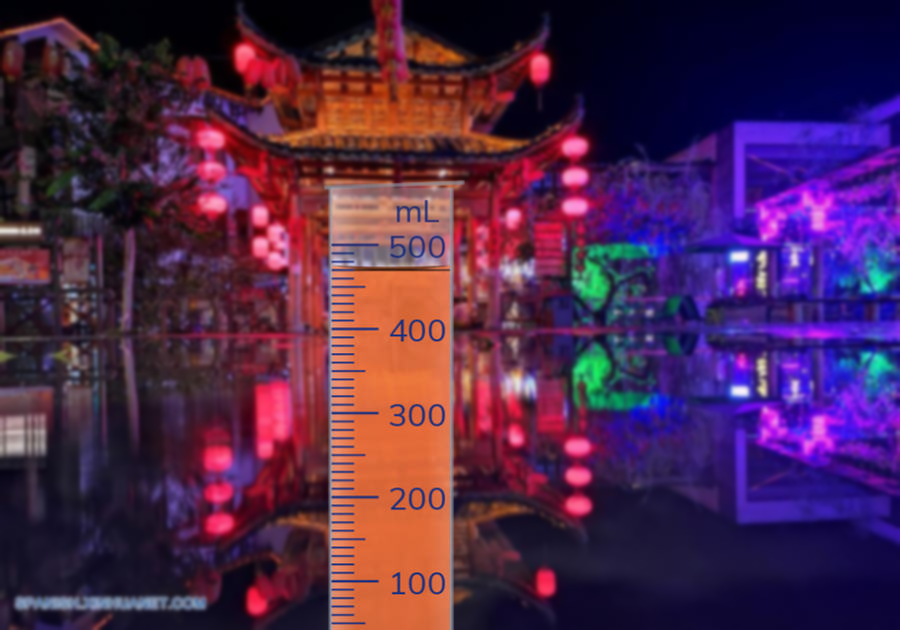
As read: 470 (mL)
